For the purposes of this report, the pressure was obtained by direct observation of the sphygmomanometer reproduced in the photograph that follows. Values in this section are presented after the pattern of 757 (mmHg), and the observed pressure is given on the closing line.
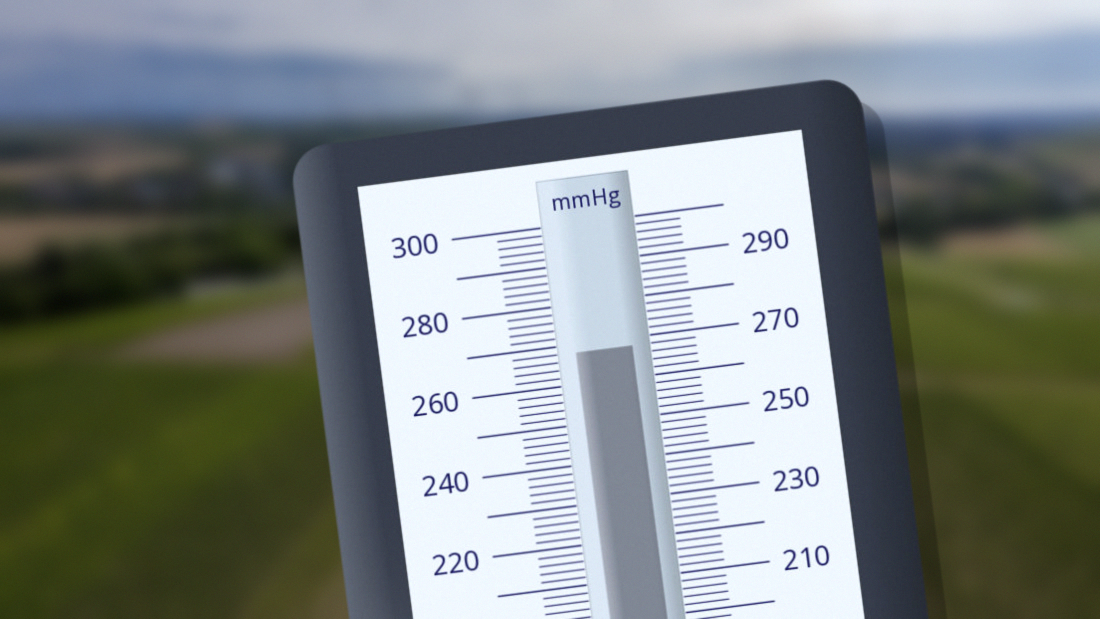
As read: 268 (mmHg)
